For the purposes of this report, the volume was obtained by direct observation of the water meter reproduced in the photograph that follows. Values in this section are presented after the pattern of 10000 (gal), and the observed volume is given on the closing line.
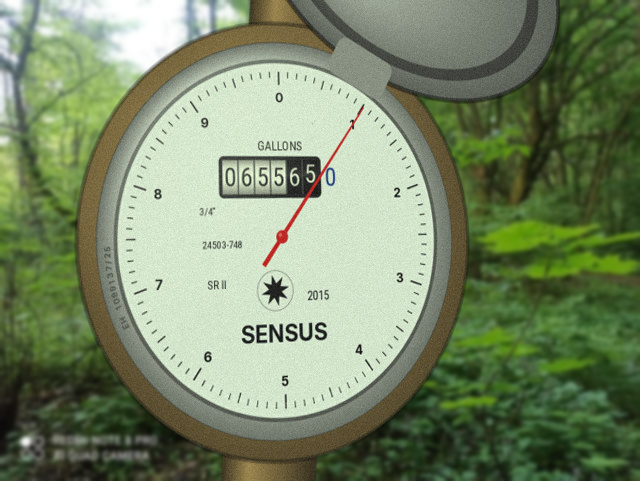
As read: 655651.0 (gal)
